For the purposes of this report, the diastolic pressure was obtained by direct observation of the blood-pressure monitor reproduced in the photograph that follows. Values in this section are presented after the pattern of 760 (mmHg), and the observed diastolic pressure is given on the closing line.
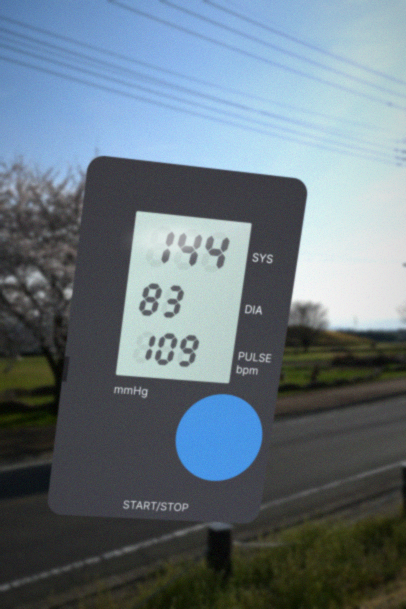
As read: 83 (mmHg)
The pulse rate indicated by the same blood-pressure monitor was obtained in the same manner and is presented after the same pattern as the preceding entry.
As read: 109 (bpm)
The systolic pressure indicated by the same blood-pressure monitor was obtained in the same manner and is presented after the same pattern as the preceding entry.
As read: 144 (mmHg)
